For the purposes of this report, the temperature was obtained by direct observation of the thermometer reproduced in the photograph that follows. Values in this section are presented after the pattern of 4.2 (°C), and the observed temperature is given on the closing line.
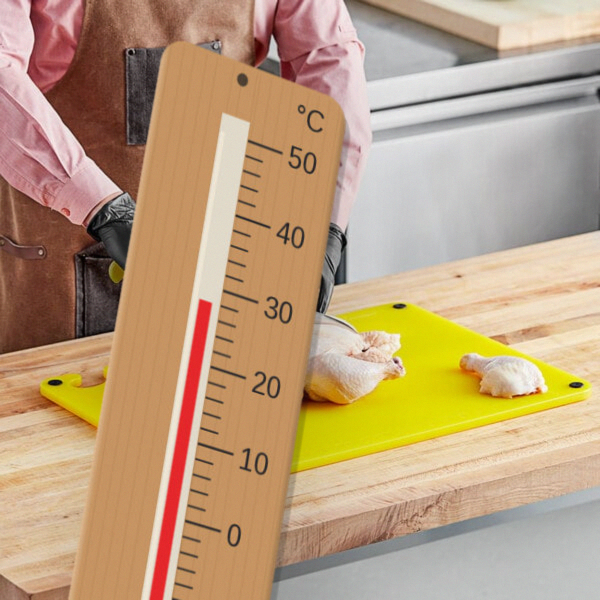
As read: 28 (°C)
